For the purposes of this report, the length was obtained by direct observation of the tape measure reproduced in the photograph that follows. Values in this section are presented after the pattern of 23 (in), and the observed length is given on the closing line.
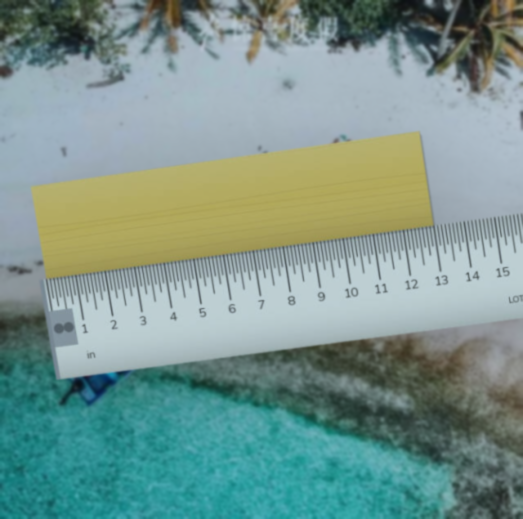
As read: 13 (in)
